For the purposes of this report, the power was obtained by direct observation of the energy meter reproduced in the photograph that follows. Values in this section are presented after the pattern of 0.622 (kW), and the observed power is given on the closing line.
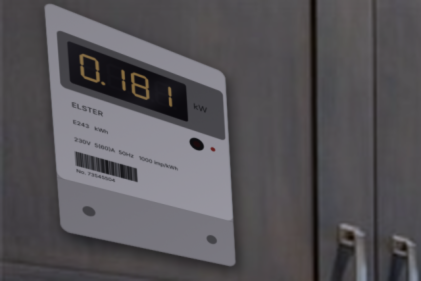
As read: 0.181 (kW)
